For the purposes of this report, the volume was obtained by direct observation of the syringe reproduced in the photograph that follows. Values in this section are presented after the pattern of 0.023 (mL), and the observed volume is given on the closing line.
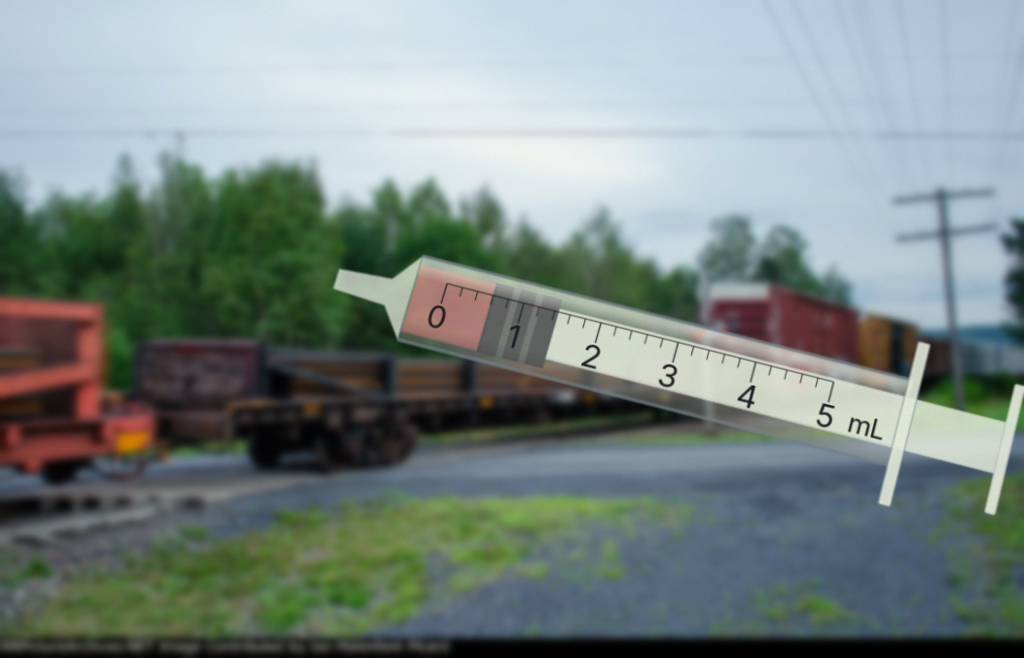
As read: 0.6 (mL)
